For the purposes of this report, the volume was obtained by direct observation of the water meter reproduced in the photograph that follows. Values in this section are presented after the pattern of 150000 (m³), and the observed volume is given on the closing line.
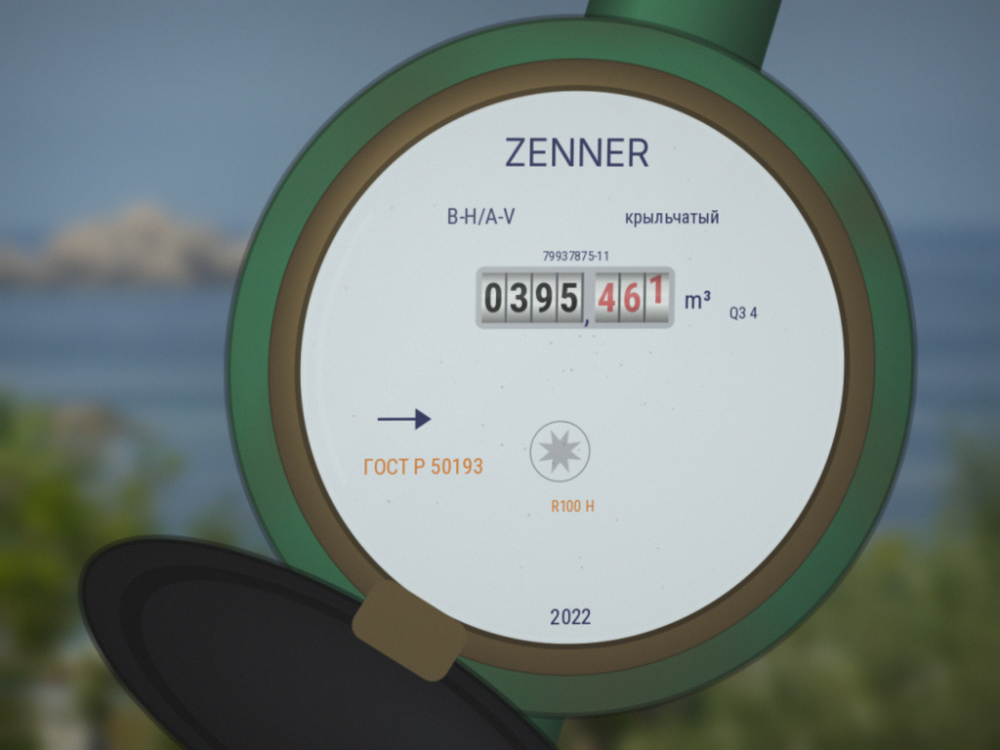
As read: 395.461 (m³)
